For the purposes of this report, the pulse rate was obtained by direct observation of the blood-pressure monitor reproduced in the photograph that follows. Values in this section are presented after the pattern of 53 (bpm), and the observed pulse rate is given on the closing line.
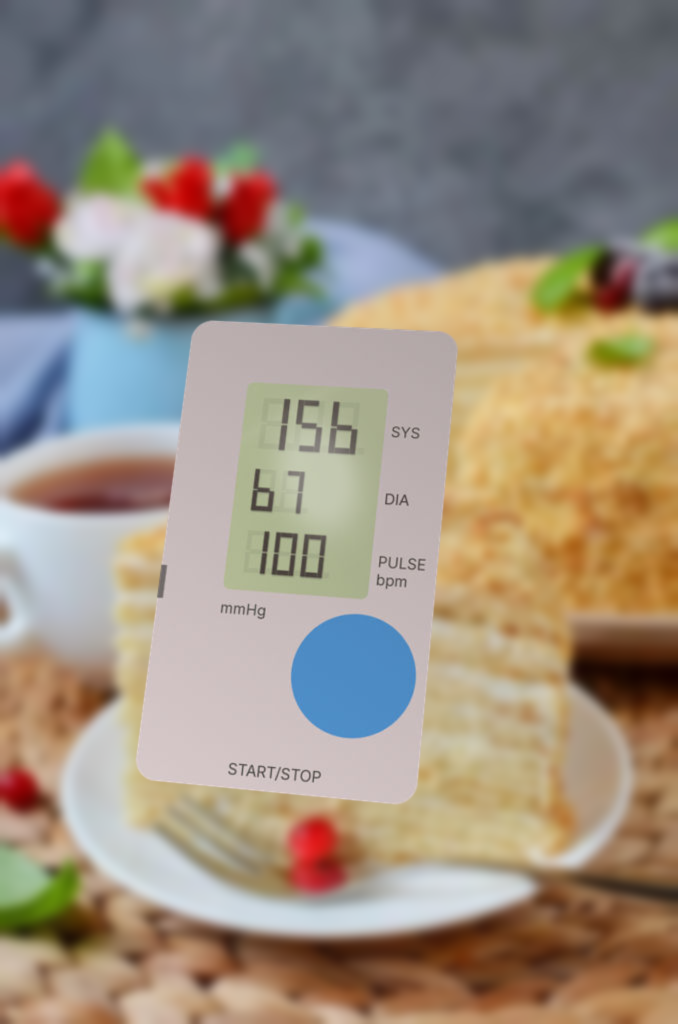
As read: 100 (bpm)
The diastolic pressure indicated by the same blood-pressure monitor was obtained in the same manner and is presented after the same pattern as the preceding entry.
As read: 67 (mmHg)
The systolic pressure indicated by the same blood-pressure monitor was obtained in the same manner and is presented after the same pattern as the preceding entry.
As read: 156 (mmHg)
